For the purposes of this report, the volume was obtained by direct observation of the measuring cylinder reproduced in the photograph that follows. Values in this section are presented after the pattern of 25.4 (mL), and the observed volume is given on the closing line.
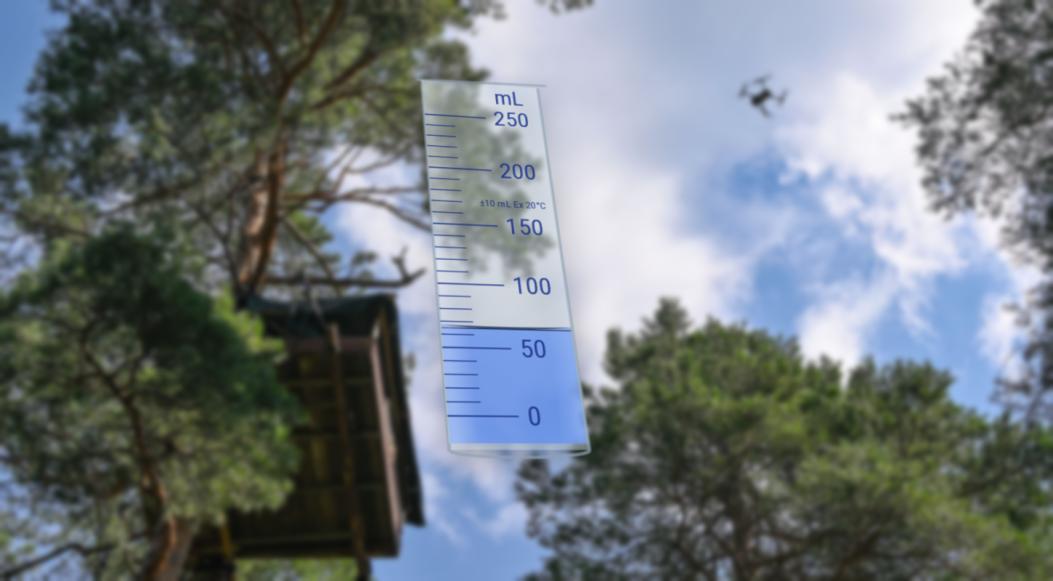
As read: 65 (mL)
